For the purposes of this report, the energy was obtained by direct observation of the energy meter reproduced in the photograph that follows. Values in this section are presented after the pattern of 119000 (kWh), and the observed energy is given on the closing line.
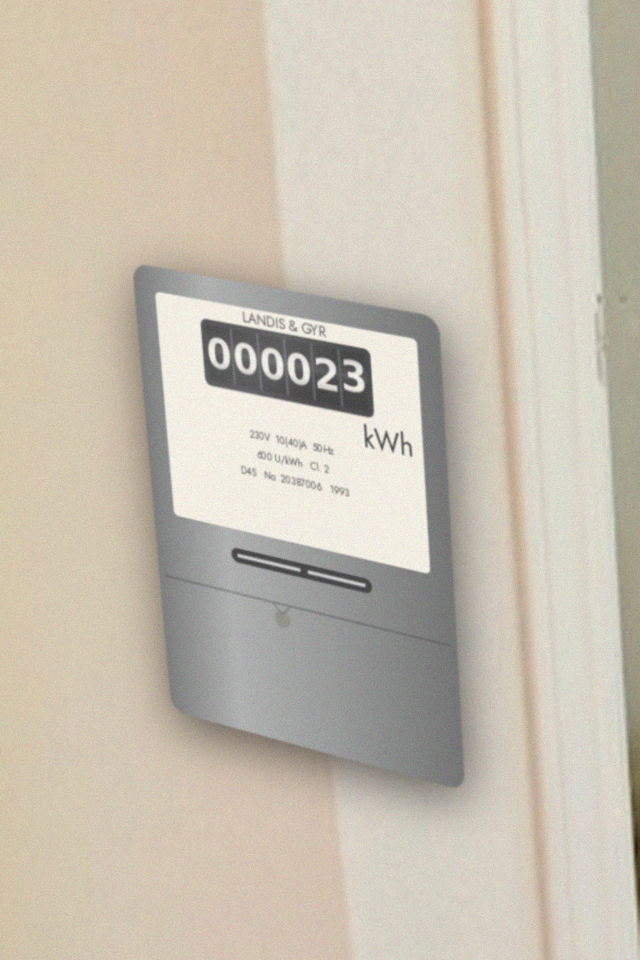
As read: 23 (kWh)
